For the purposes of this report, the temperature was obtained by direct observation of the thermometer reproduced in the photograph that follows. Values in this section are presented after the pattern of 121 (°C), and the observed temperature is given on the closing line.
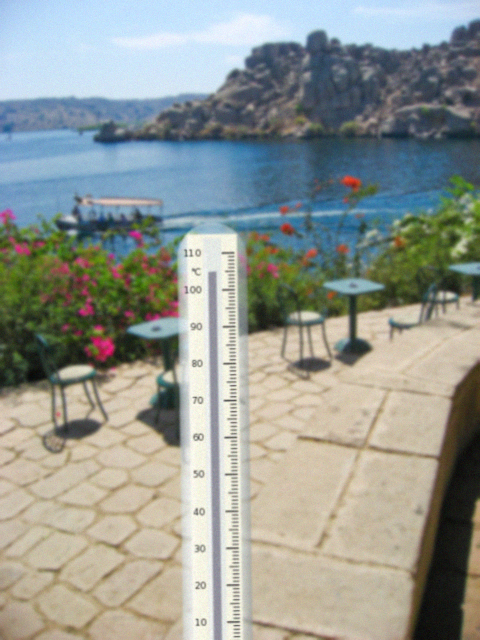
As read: 105 (°C)
